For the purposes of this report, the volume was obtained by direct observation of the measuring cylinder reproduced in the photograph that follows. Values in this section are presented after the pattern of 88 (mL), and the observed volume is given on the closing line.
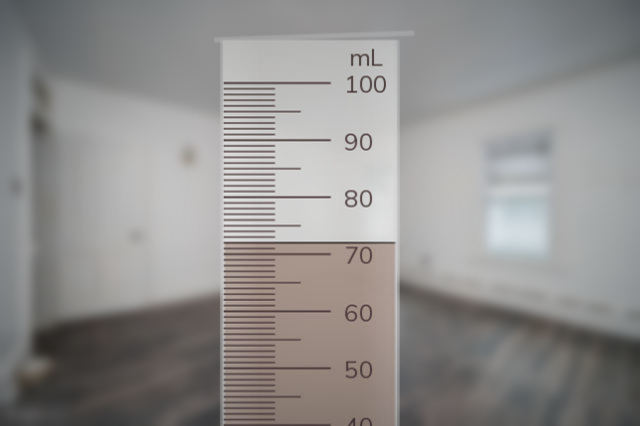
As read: 72 (mL)
